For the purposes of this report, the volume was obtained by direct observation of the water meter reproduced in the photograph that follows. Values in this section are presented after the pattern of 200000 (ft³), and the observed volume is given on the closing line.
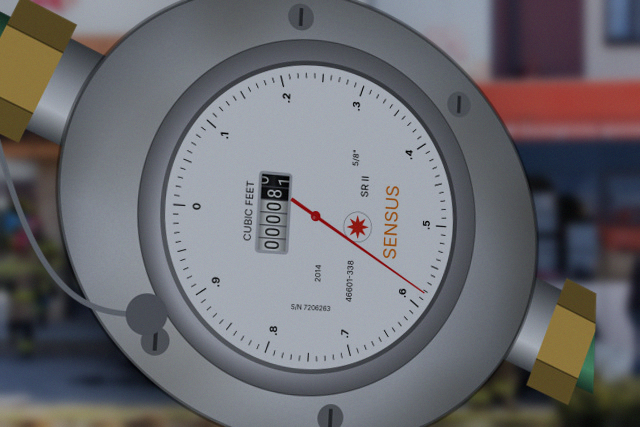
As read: 80.58 (ft³)
